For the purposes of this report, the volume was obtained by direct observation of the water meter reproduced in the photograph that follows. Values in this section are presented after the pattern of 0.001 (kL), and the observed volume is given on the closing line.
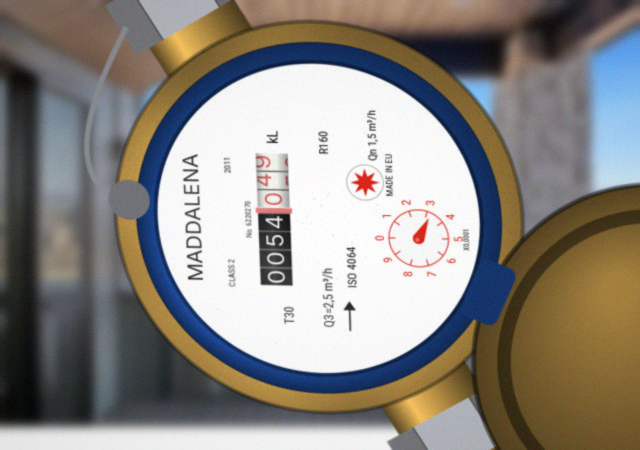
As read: 54.0493 (kL)
